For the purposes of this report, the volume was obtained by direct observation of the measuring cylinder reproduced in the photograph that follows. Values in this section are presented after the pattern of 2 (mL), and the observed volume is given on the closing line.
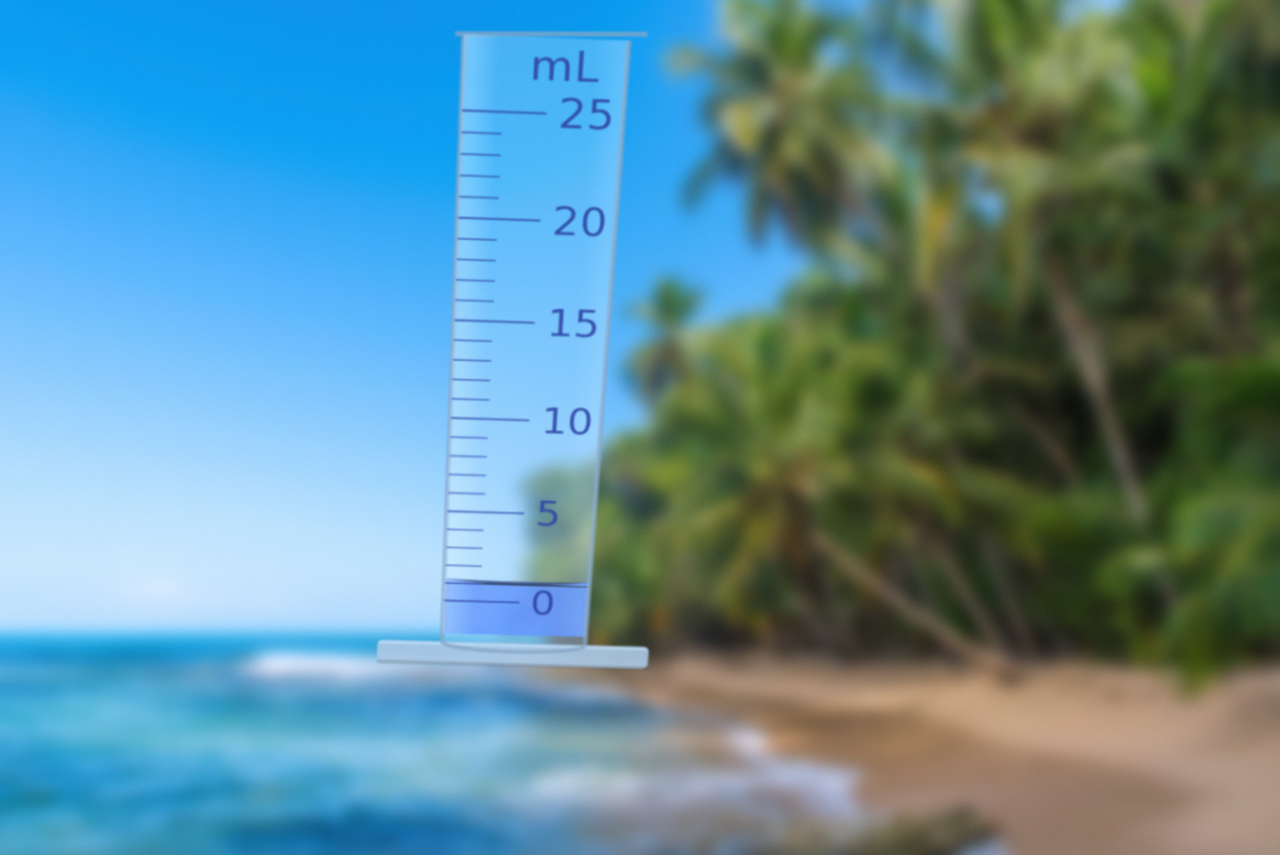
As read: 1 (mL)
